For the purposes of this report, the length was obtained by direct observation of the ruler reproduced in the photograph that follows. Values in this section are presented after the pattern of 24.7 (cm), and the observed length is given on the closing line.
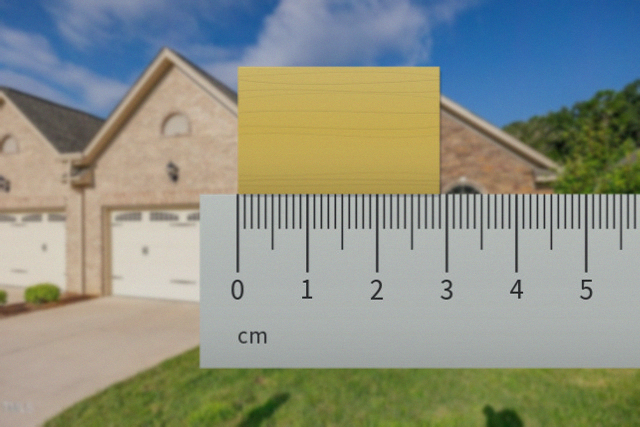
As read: 2.9 (cm)
